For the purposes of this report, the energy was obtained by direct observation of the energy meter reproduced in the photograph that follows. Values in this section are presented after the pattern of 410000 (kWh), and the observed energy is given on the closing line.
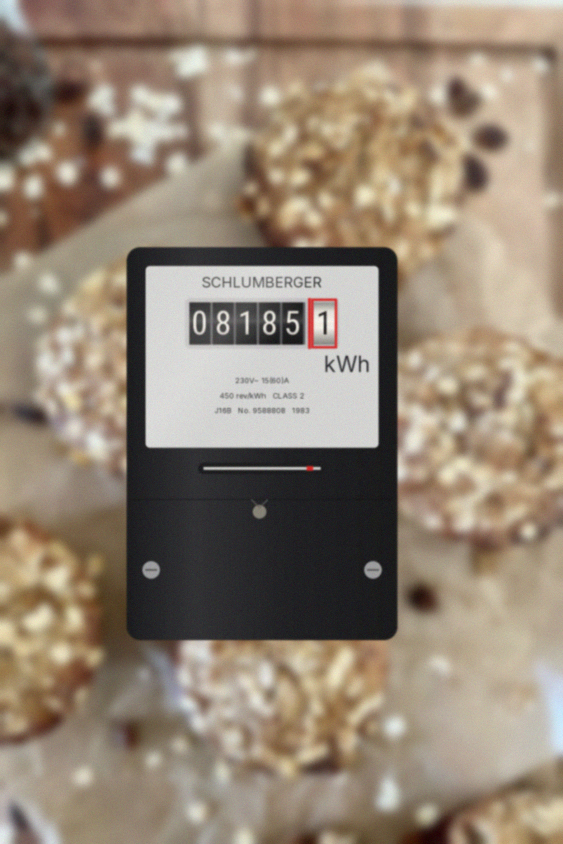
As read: 8185.1 (kWh)
